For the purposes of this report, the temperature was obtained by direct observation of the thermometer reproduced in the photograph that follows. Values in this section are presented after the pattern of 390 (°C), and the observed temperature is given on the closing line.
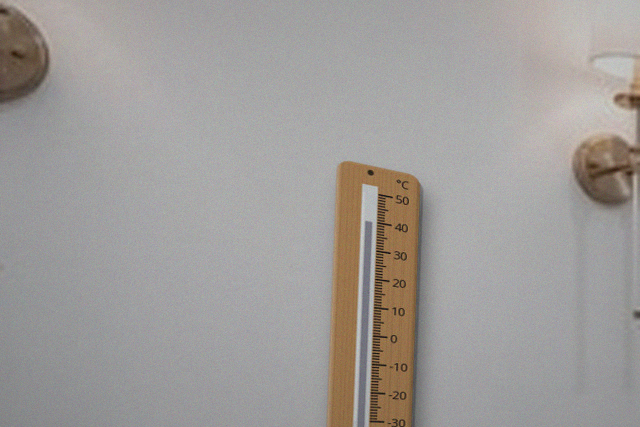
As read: 40 (°C)
